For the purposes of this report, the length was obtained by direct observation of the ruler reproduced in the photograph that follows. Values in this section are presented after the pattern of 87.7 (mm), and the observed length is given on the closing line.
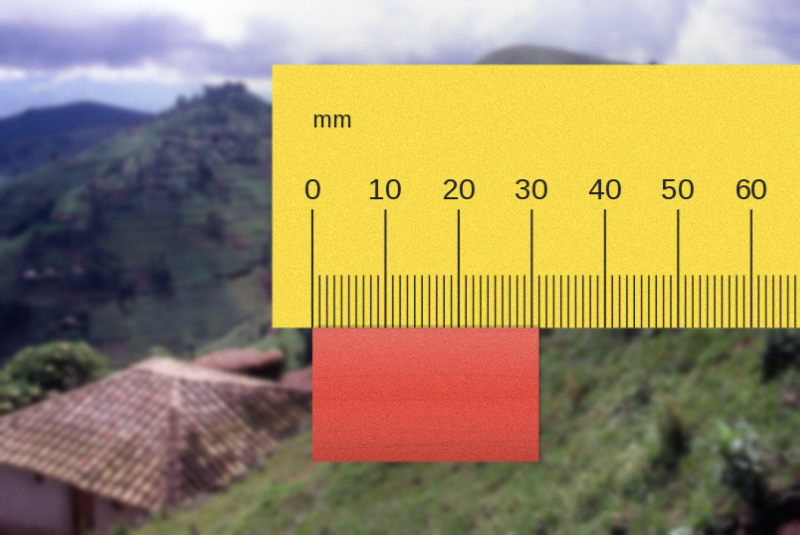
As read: 31 (mm)
